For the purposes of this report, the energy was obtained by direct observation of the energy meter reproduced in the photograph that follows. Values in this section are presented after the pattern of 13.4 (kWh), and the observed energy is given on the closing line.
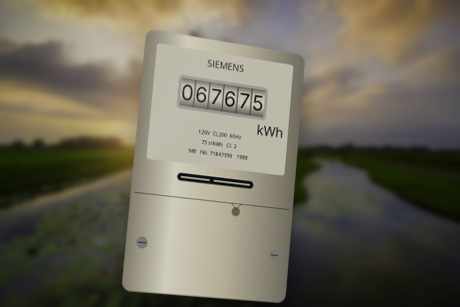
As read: 67675 (kWh)
